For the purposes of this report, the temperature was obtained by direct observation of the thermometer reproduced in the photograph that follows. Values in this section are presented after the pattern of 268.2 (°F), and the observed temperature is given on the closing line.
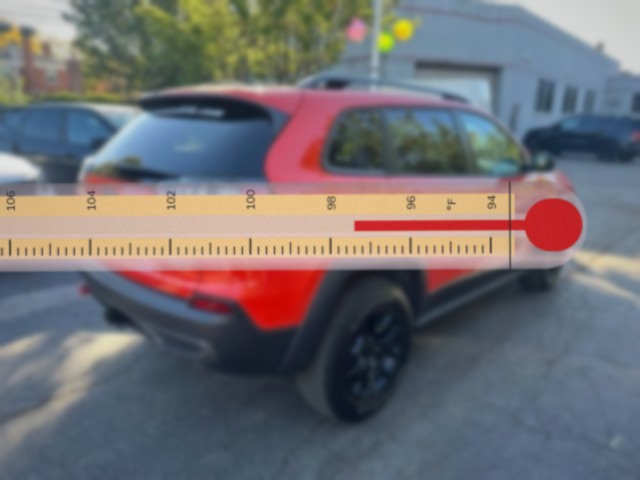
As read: 97.4 (°F)
